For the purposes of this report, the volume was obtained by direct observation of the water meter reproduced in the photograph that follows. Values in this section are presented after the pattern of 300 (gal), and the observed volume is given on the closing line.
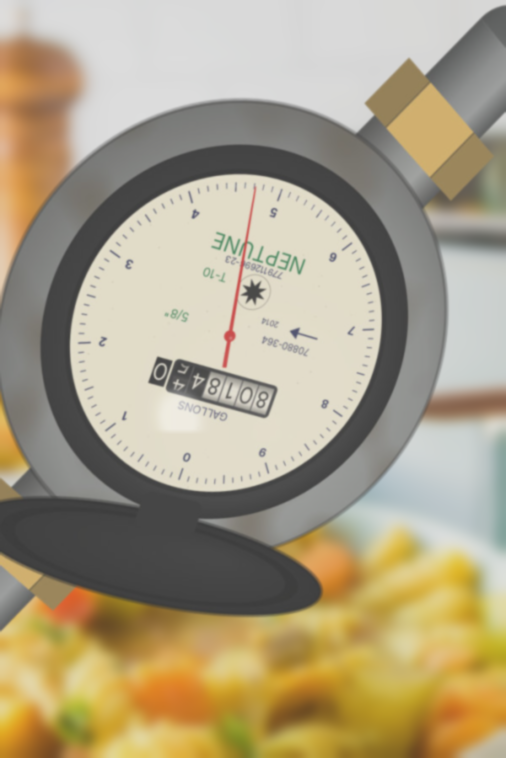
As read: 8018444.7 (gal)
